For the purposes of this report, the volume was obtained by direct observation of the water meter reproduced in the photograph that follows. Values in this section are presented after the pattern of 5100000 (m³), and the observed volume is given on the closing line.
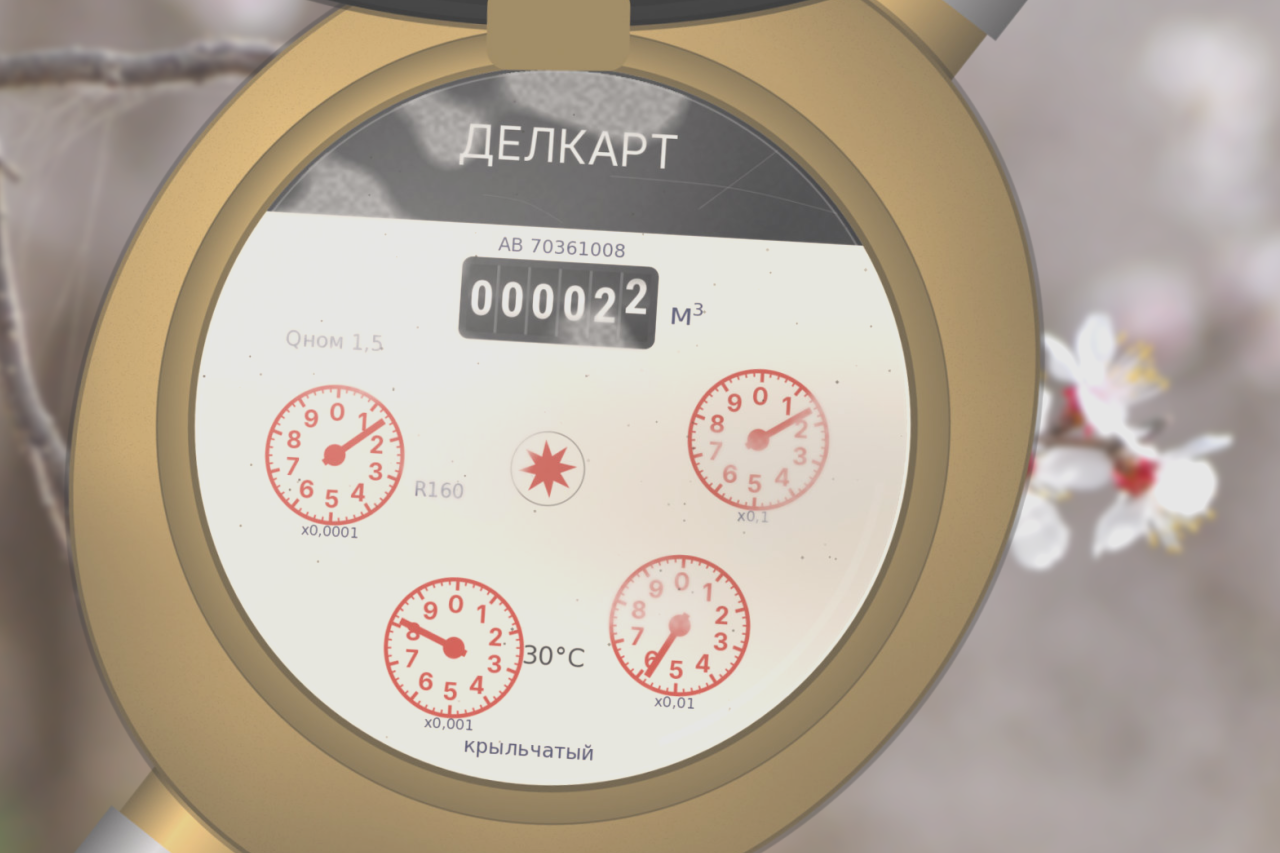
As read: 22.1581 (m³)
